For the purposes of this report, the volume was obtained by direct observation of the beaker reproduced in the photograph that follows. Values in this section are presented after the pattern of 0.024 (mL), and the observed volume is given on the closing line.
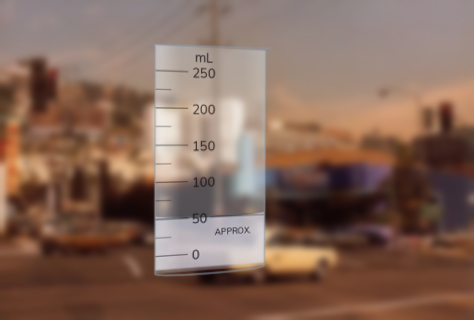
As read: 50 (mL)
